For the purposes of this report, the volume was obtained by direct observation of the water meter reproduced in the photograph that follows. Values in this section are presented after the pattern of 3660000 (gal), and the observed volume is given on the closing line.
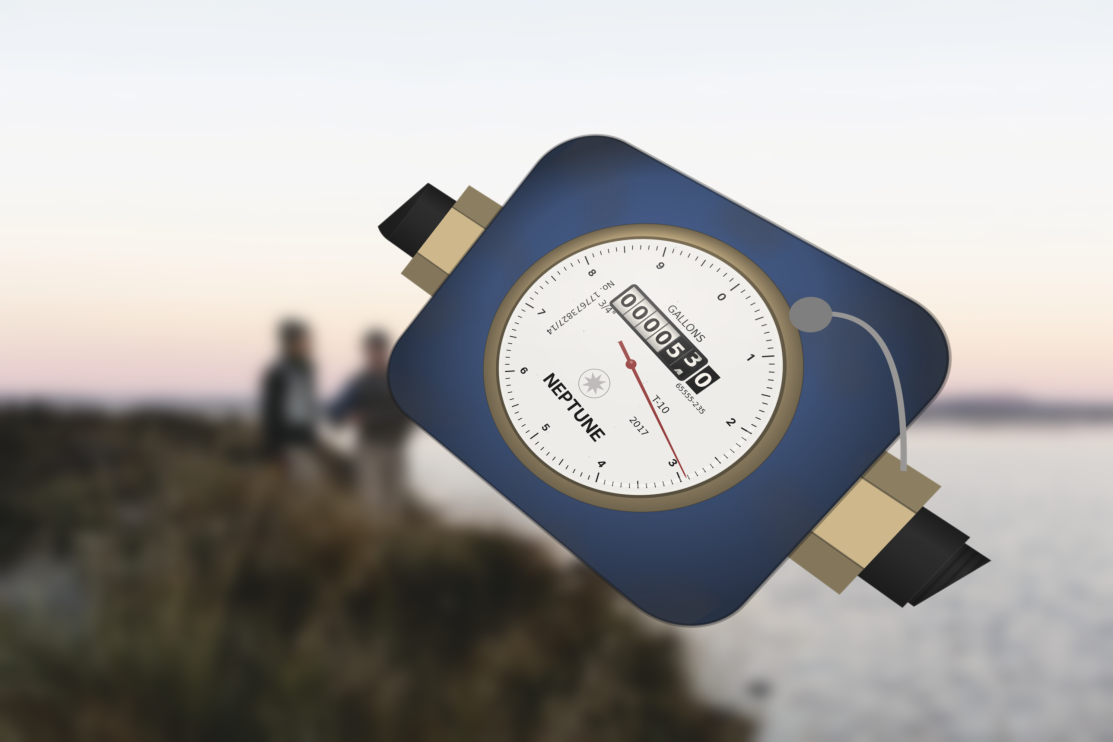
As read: 532.9 (gal)
